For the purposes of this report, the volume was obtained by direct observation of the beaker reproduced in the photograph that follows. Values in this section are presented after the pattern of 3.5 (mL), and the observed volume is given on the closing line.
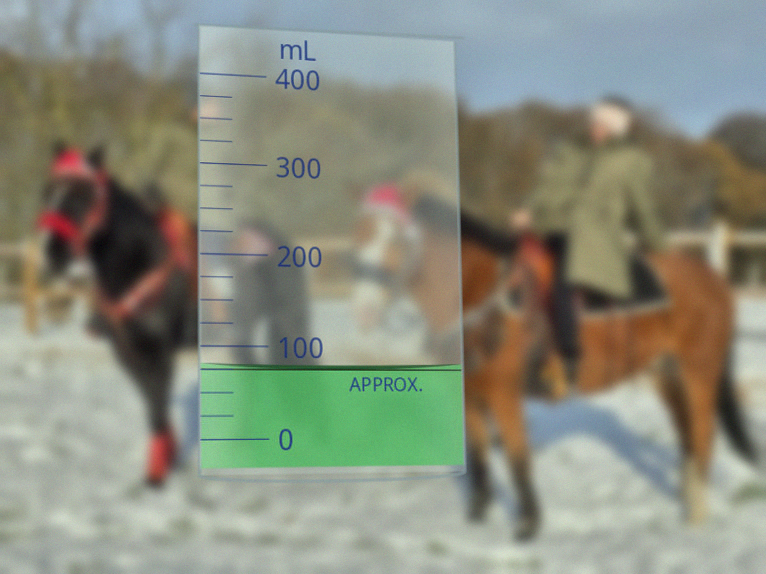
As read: 75 (mL)
